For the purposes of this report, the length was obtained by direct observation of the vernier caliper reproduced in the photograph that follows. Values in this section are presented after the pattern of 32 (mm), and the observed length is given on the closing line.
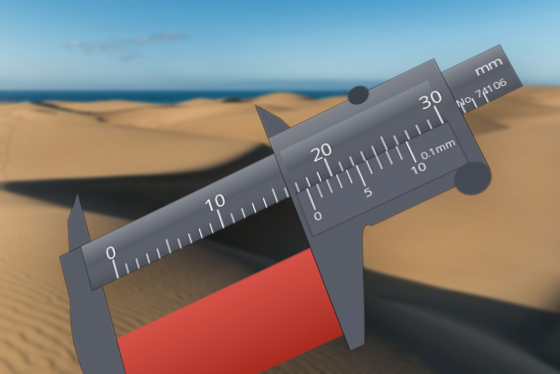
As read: 17.7 (mm)
